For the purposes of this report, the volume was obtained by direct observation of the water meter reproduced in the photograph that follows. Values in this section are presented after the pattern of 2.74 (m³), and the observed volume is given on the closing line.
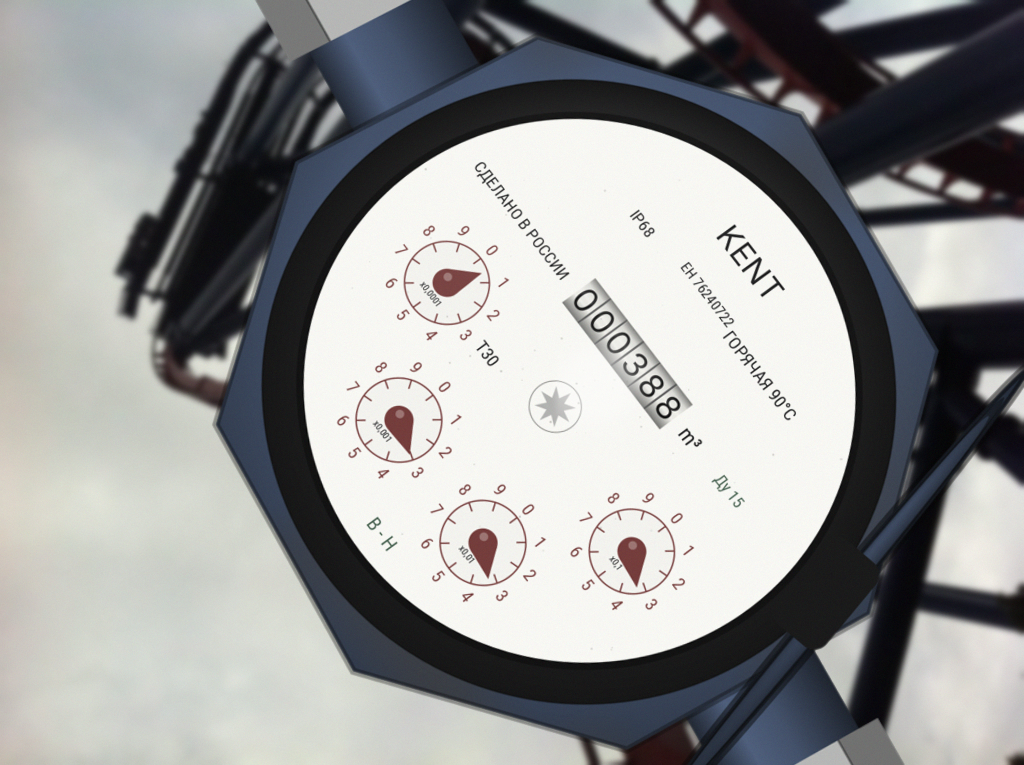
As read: 388.3330 (m³)
